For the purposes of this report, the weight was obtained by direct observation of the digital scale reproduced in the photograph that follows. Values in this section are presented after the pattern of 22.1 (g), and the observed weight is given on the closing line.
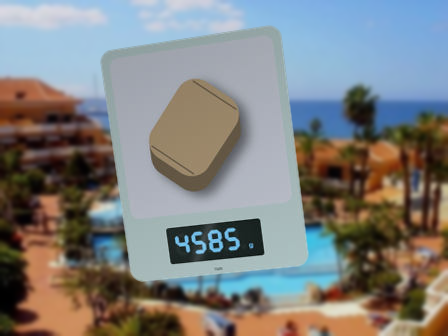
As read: 4585 (g)
